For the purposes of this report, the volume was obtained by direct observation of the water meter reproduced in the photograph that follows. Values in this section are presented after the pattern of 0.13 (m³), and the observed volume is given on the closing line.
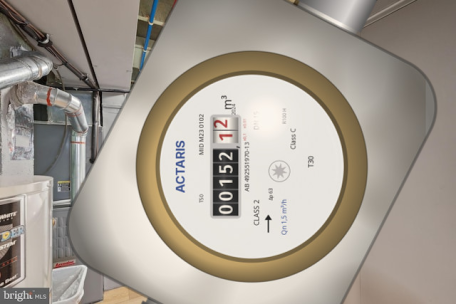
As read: 152.12 (m³)
